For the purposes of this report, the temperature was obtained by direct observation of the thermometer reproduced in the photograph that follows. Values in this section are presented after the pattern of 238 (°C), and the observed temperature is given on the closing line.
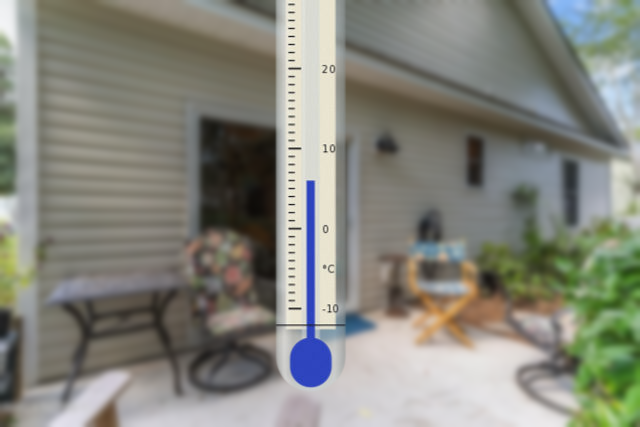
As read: 6 (°C)
